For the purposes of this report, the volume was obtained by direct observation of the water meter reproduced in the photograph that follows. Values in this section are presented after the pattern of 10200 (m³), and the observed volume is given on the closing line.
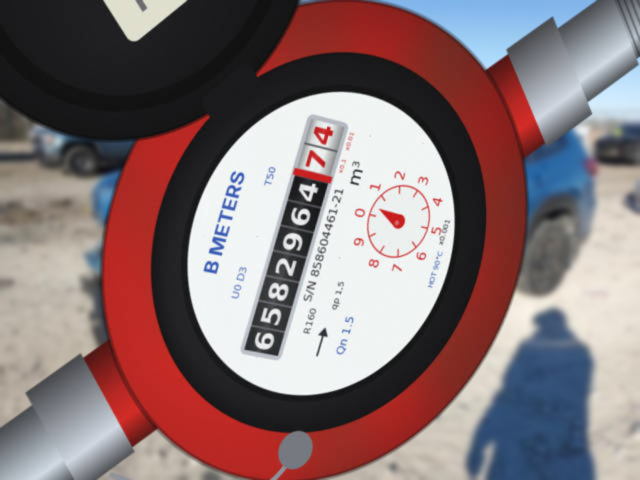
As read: 6582964.740 (m³)
